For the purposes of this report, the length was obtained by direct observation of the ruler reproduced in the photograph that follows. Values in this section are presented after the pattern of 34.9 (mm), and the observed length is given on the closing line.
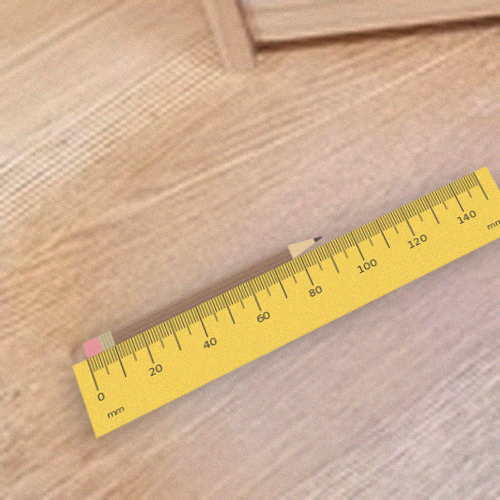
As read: 90 (mm)
